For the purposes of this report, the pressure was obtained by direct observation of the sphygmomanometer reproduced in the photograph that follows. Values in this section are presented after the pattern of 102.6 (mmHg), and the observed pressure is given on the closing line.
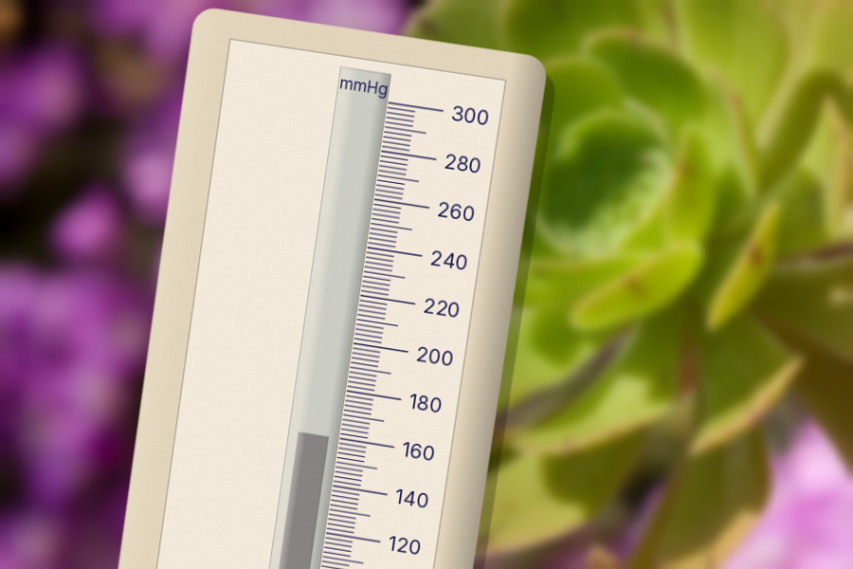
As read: 160 (mmHg)
